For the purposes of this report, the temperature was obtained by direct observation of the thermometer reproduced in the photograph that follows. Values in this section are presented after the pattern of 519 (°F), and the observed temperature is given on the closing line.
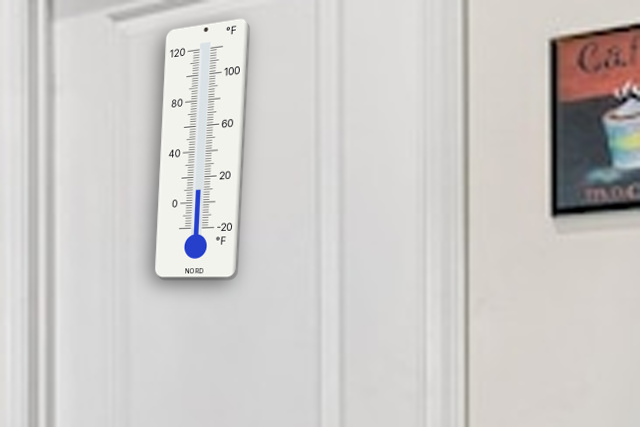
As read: 10 (°F)
